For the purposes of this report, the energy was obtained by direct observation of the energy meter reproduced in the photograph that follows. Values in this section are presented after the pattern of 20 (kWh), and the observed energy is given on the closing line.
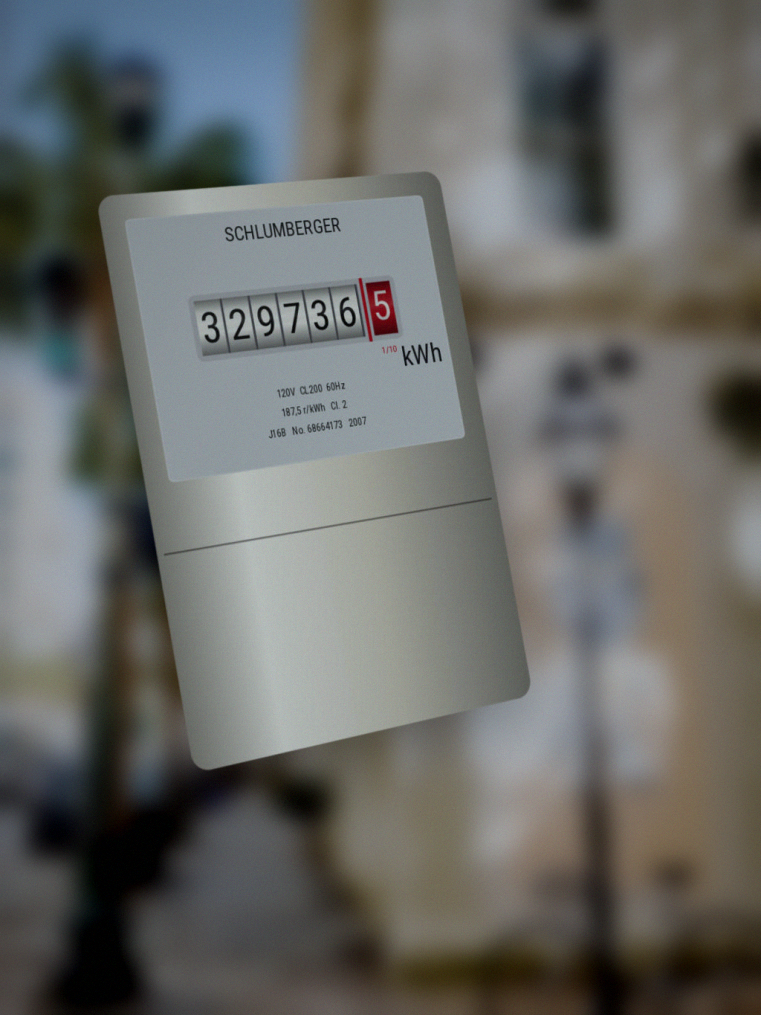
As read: 329736.5 (kWh)
